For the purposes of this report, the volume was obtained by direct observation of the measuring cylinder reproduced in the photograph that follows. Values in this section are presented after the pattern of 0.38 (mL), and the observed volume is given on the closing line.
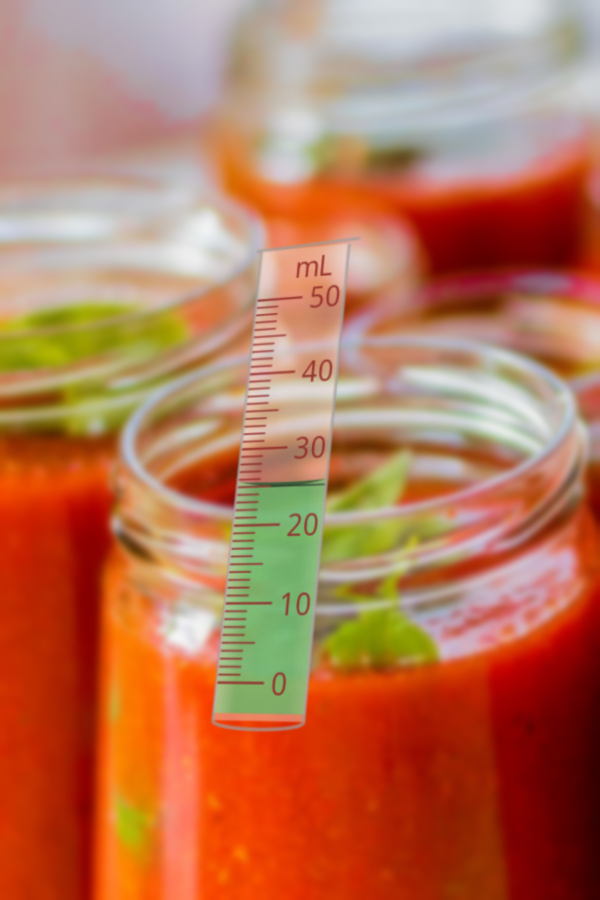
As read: 25 (mL)
